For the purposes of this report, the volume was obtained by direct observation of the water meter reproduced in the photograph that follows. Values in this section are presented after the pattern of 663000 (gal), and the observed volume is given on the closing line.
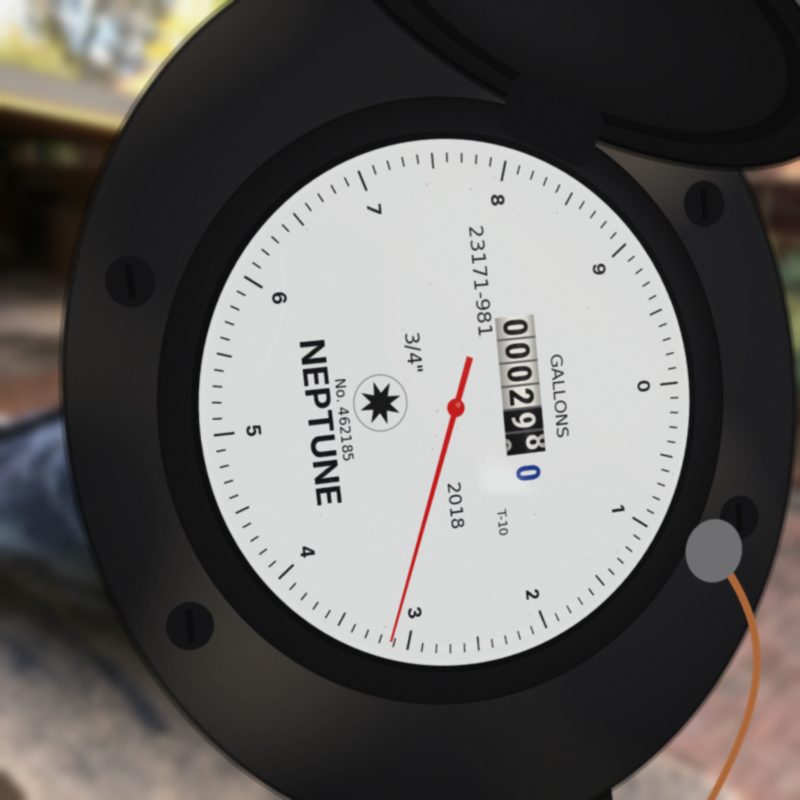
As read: 2983.1 (gal)
